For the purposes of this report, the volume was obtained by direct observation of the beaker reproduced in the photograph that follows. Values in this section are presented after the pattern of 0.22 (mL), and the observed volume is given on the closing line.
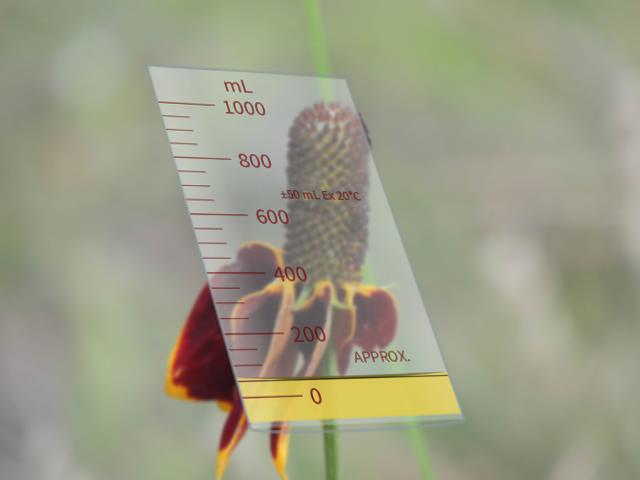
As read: 50 (mL)
